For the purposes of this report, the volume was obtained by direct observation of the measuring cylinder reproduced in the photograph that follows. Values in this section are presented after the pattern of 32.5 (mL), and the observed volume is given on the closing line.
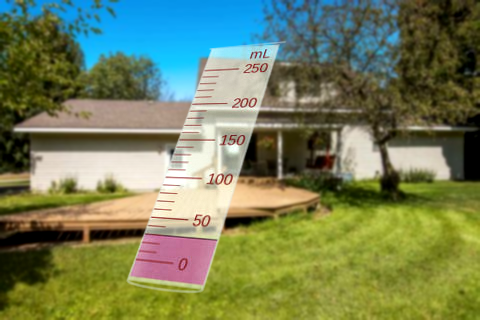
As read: 30 (mL)
